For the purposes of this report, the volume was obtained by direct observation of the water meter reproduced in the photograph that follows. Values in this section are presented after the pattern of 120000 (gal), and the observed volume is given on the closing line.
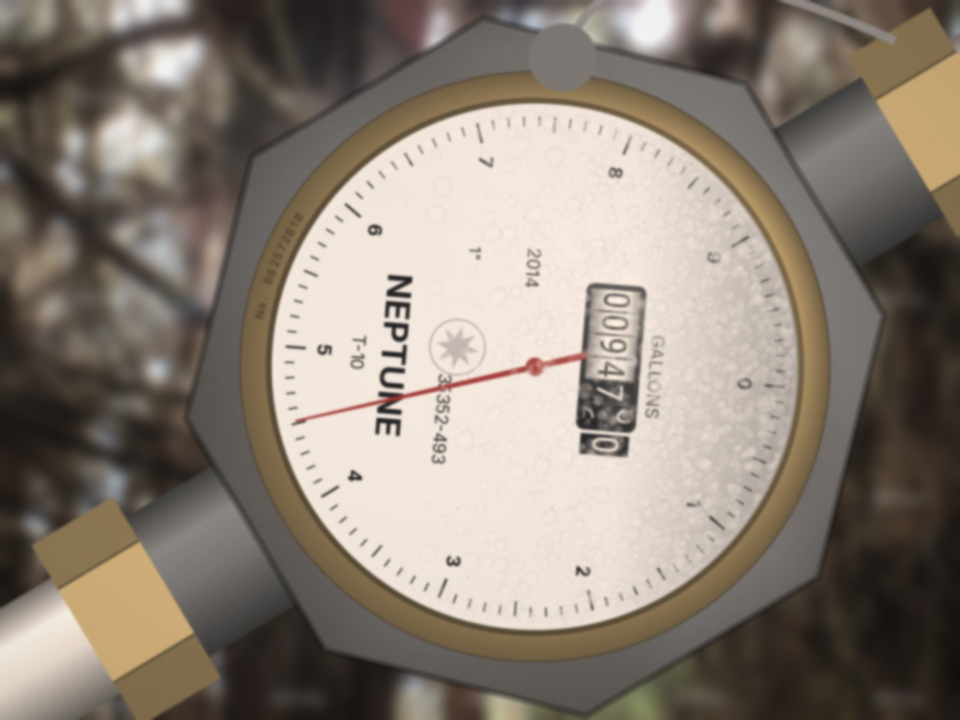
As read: 94754.5 (gal)
